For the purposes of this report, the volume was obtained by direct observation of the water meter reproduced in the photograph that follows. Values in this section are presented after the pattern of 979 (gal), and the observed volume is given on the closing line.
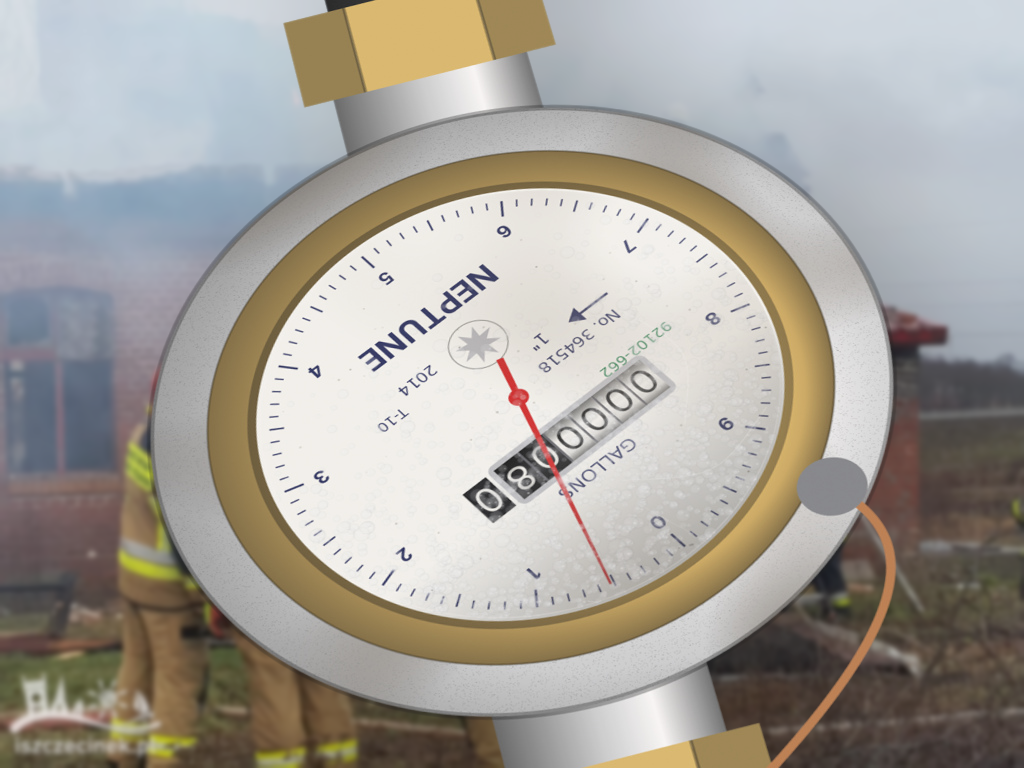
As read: 80.5 (gal)
